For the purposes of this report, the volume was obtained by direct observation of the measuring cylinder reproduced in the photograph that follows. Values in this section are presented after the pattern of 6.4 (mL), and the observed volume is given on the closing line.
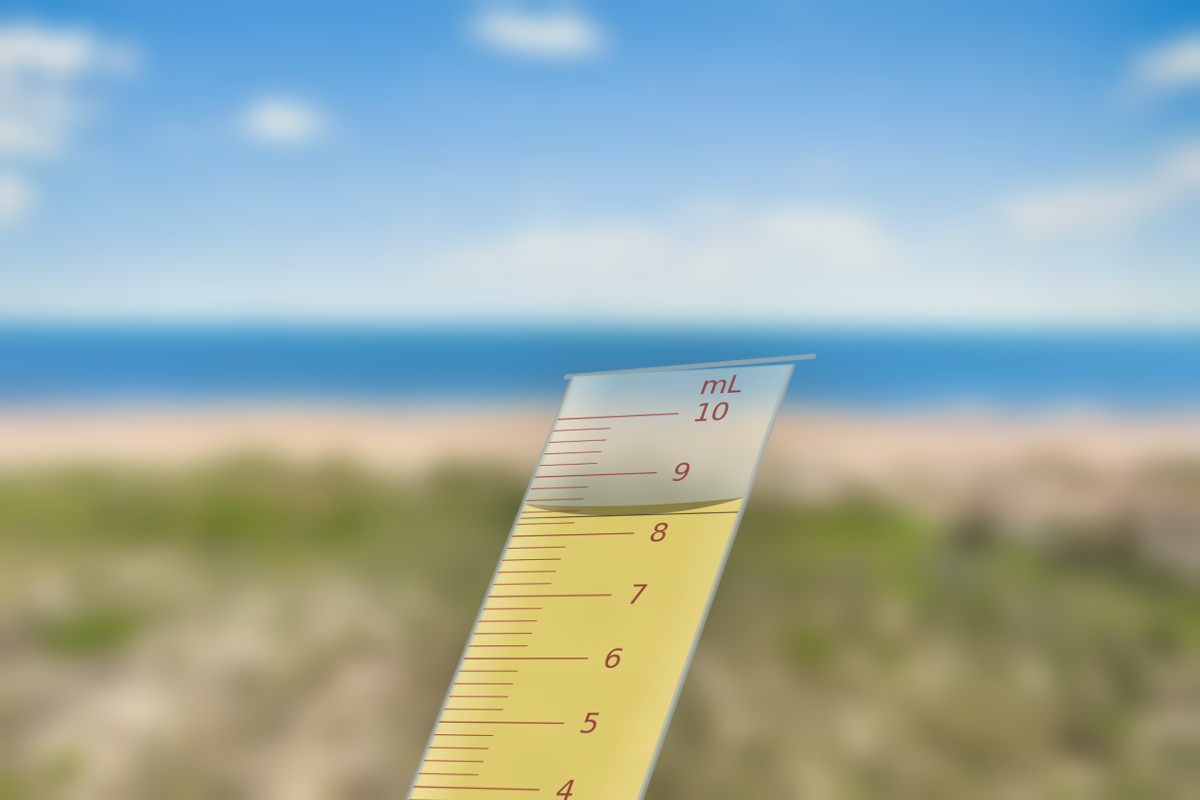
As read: 8.3 (mL)
